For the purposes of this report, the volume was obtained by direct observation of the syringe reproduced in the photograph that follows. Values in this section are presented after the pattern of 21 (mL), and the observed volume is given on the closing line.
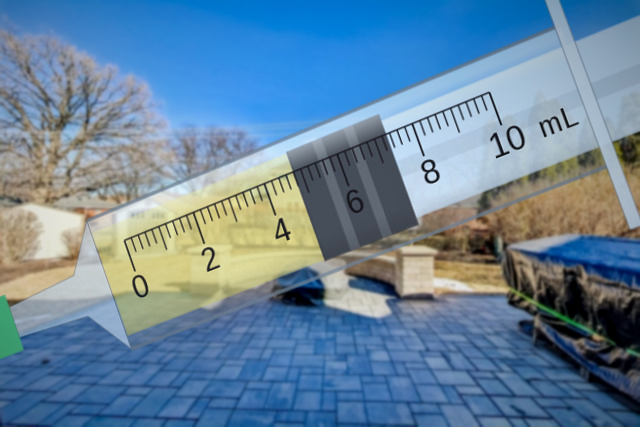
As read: 4.8 (mL)
